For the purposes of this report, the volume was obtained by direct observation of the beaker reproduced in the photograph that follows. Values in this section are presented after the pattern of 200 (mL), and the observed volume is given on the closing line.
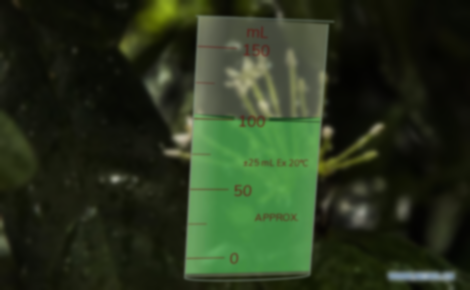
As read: 100 (mL)
